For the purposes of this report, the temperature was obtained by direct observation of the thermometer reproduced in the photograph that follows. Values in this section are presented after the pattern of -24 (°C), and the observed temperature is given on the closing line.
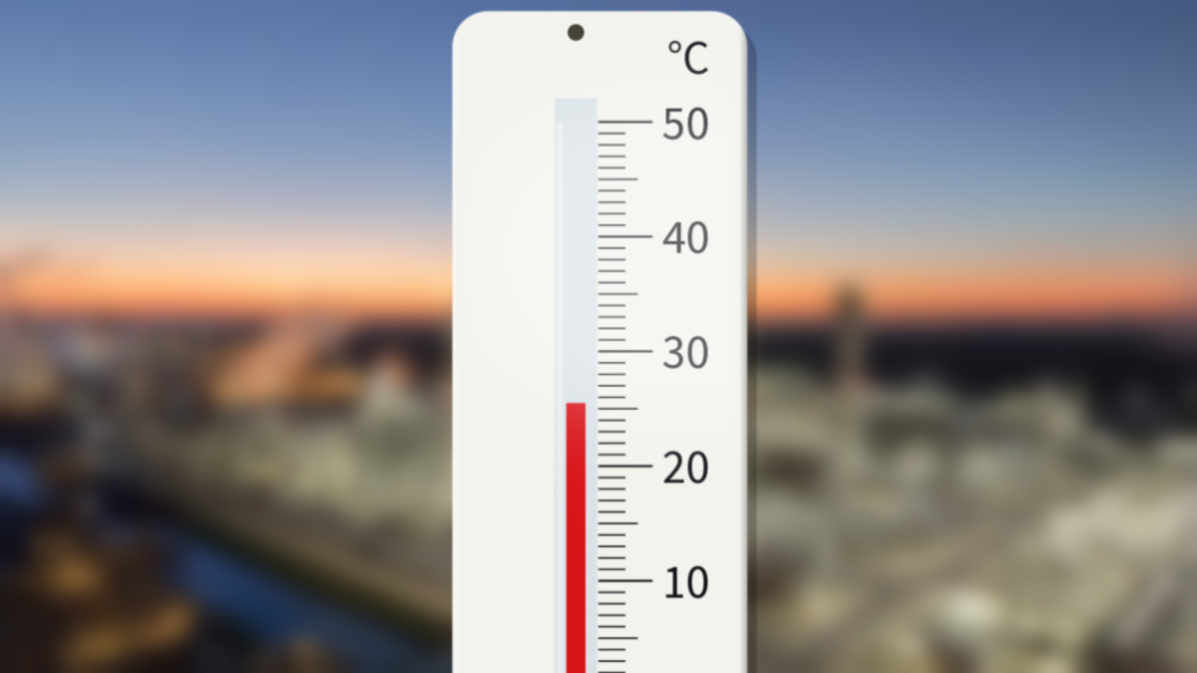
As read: 25.5 (°C)
